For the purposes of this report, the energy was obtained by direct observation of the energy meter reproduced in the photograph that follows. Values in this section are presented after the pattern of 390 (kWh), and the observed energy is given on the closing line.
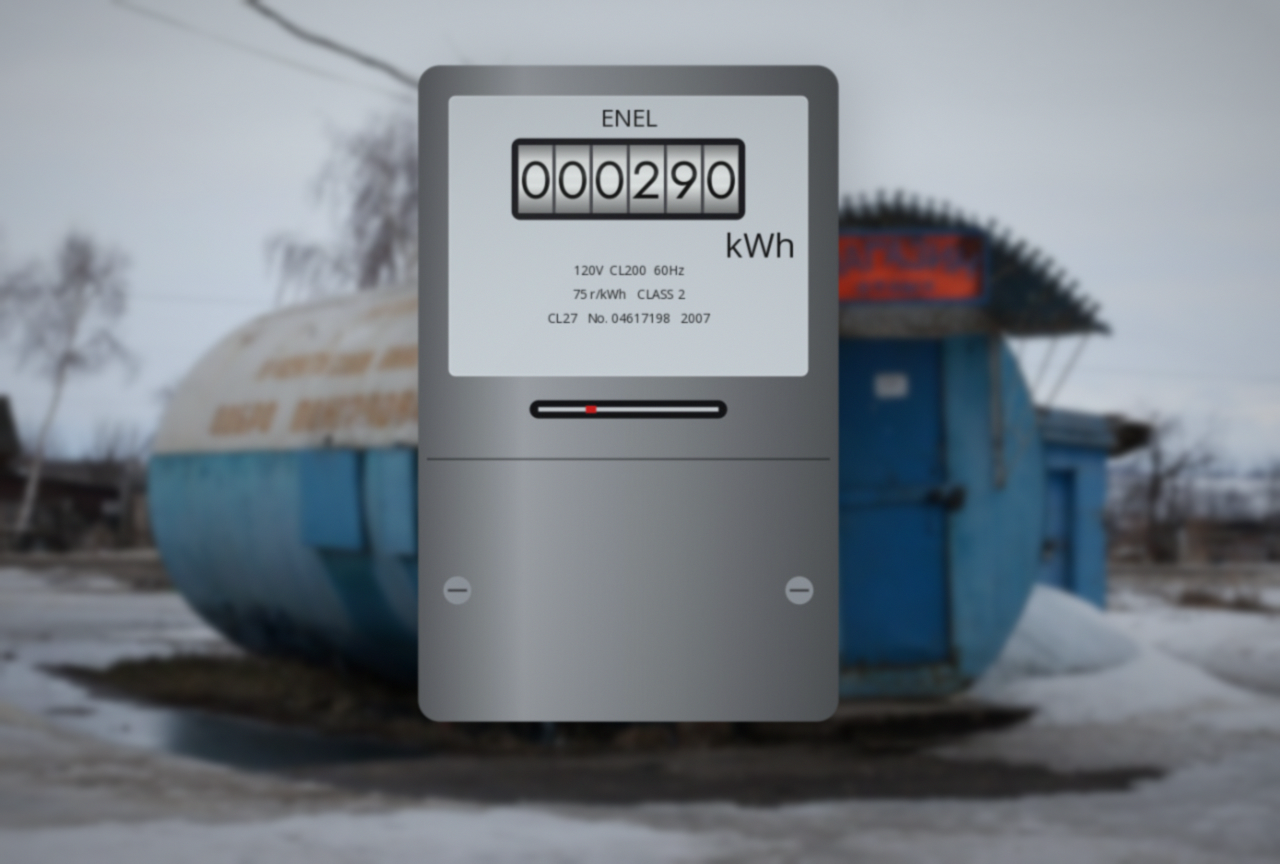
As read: 290 (kWh)
